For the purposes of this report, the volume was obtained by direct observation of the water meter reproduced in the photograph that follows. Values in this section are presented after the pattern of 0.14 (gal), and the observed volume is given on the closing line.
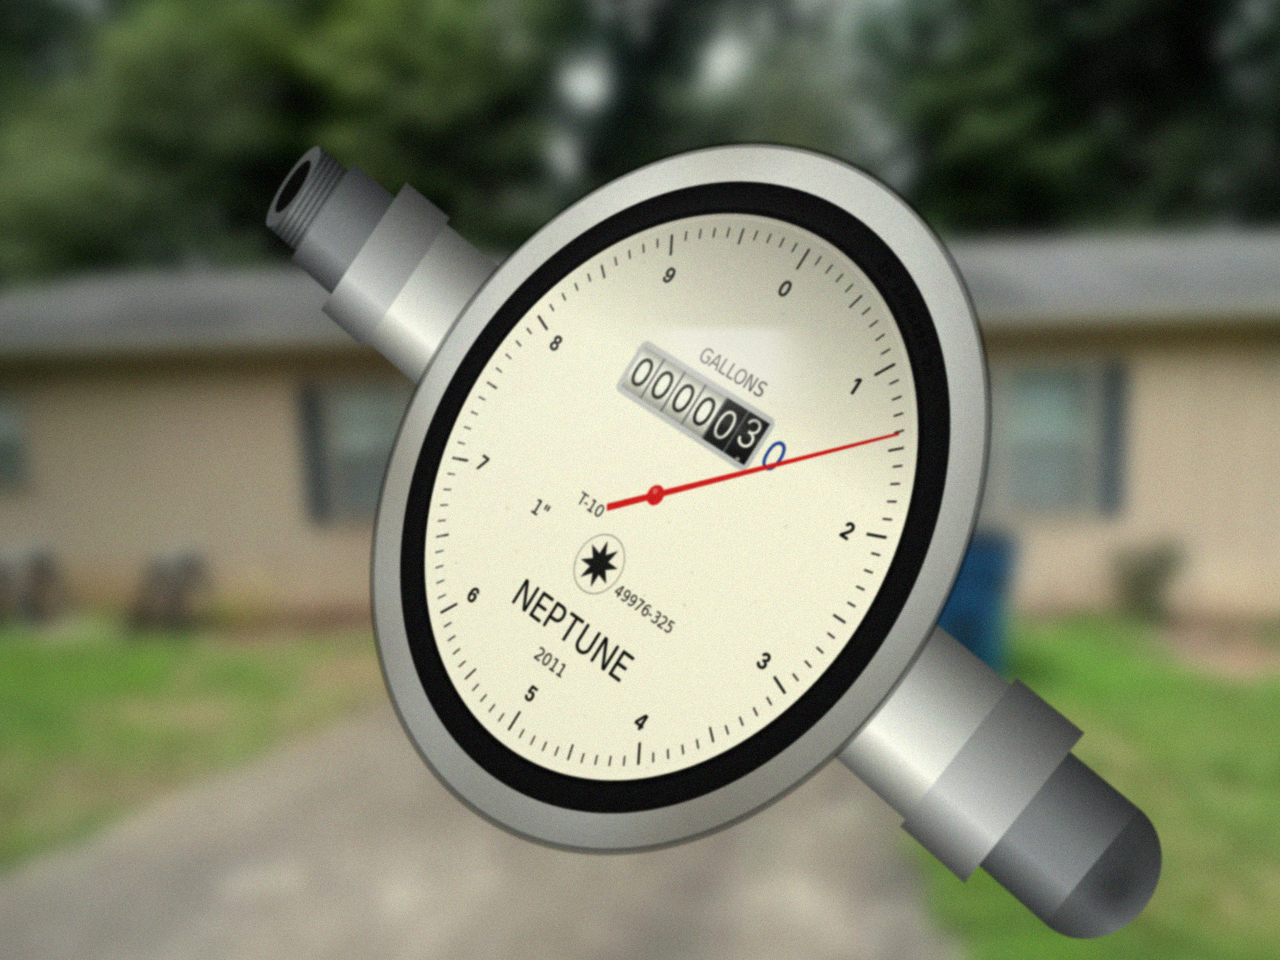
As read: 31.4 (gal)
